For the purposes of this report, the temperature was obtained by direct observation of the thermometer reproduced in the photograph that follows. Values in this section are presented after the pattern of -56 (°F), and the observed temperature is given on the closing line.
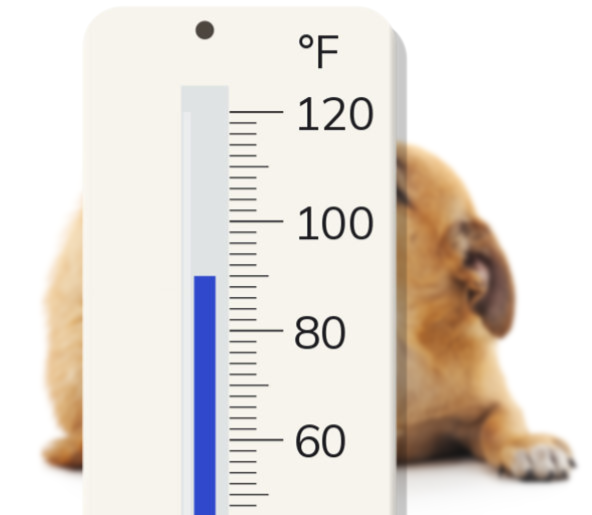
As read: 90 (°F)
